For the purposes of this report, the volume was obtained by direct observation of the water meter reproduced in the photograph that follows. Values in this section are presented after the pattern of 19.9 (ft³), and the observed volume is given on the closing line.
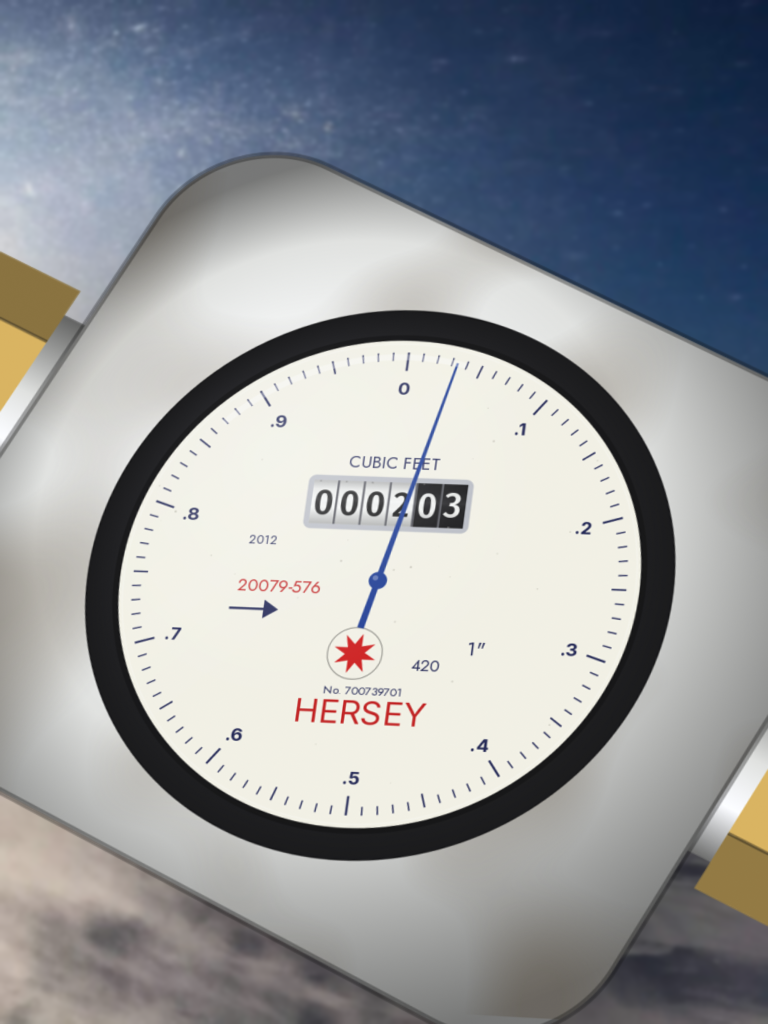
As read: 203.03 (ft³)
